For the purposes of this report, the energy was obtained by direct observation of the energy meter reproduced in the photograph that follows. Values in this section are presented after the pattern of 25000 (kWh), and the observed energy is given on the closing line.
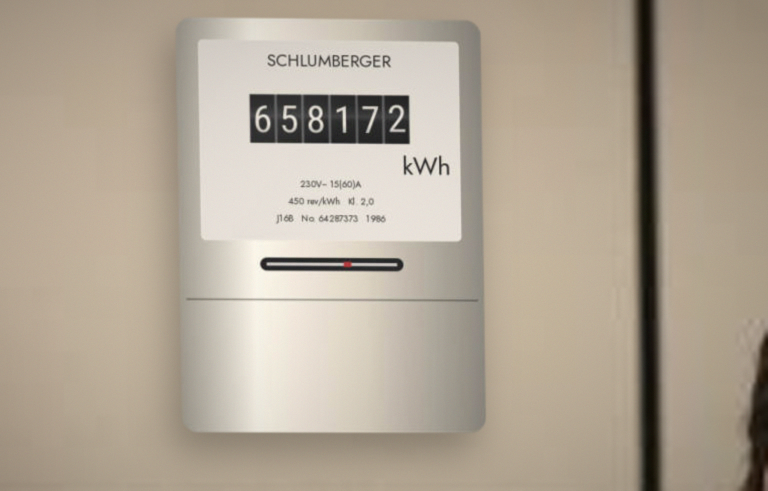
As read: 658172 (kWh)
